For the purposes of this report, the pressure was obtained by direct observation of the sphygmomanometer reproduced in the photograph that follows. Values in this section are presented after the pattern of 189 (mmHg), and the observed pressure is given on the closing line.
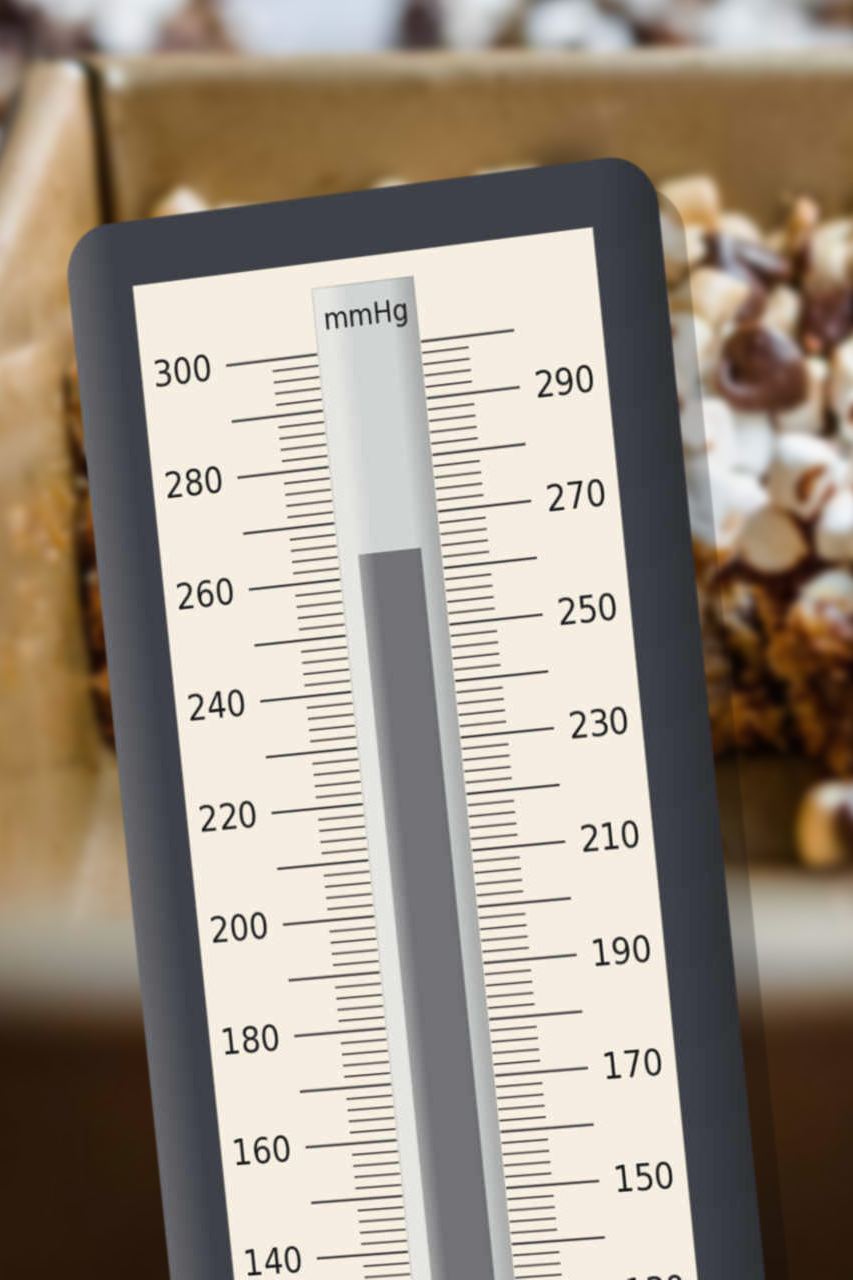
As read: 264 (mmHg)
